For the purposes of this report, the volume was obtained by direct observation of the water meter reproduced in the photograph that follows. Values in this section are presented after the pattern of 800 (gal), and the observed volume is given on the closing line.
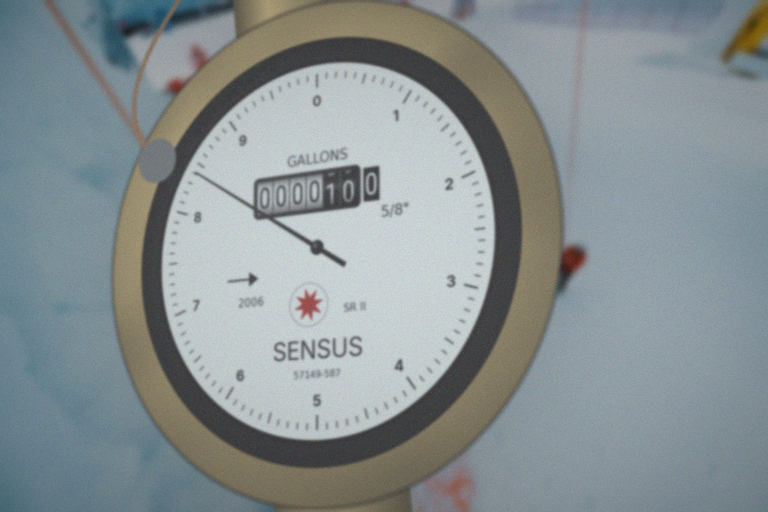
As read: 98.4 (gal)
